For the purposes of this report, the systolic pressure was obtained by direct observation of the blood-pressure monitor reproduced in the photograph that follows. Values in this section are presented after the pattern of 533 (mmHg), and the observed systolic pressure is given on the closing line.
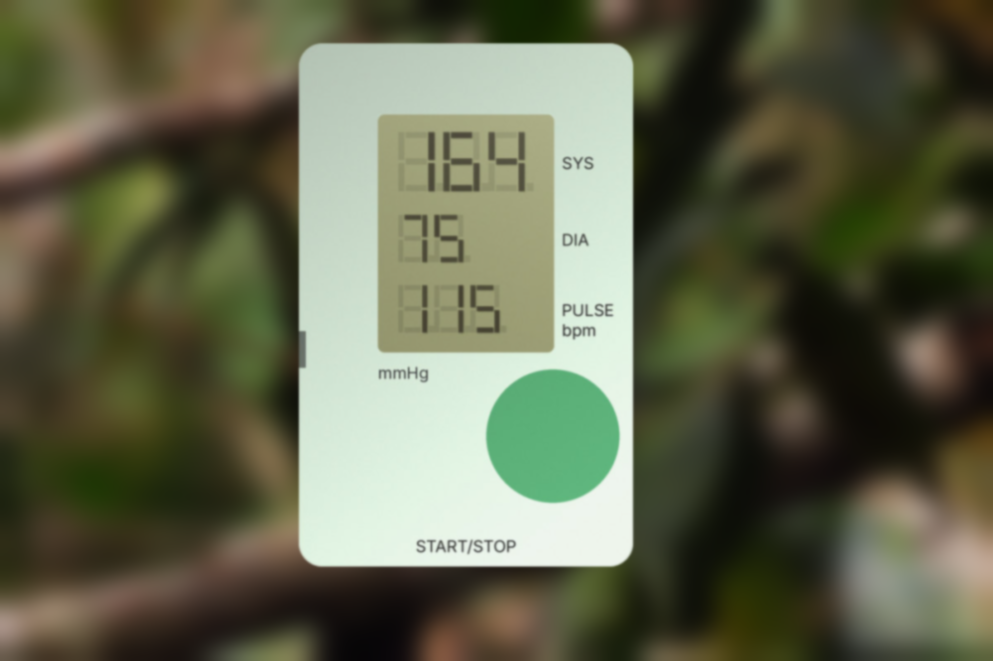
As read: 164 (mmHg)
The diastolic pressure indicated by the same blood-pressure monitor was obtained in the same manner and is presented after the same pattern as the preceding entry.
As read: 75 (mmHg)
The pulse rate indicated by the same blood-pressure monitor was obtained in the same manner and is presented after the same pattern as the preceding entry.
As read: 115 (bpm)
